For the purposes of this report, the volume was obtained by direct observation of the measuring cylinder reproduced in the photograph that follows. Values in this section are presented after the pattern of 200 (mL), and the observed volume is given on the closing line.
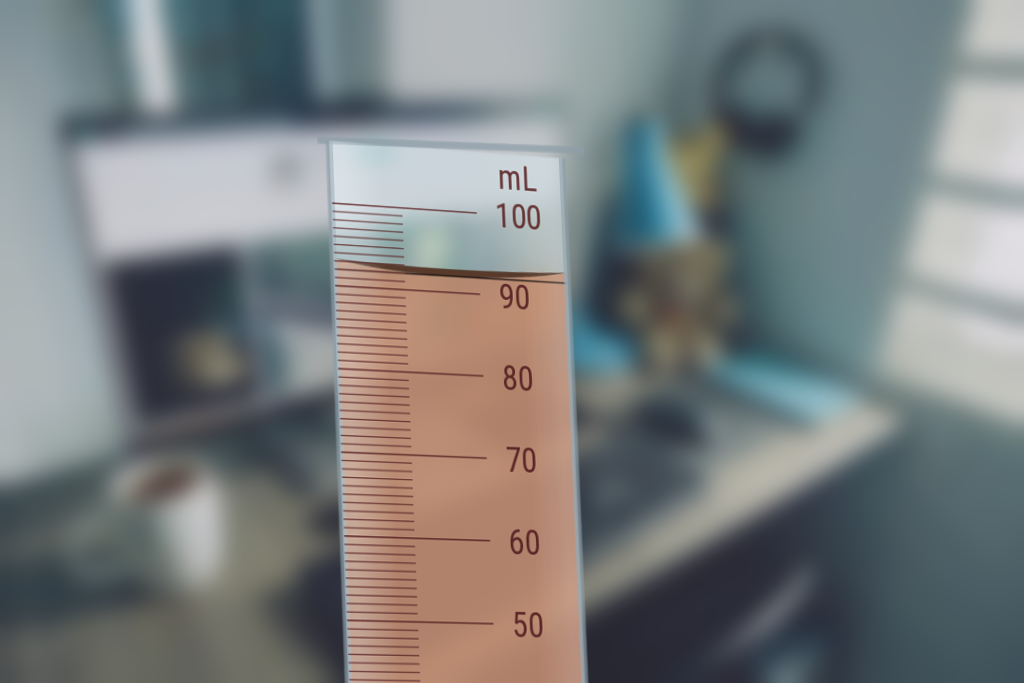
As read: 92 (mL)
